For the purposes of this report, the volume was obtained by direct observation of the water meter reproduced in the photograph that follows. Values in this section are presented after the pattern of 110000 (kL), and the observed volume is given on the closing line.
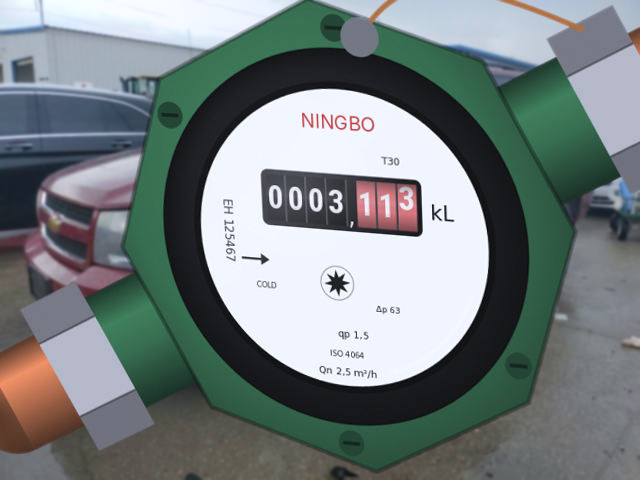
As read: 3.113 (kL)
